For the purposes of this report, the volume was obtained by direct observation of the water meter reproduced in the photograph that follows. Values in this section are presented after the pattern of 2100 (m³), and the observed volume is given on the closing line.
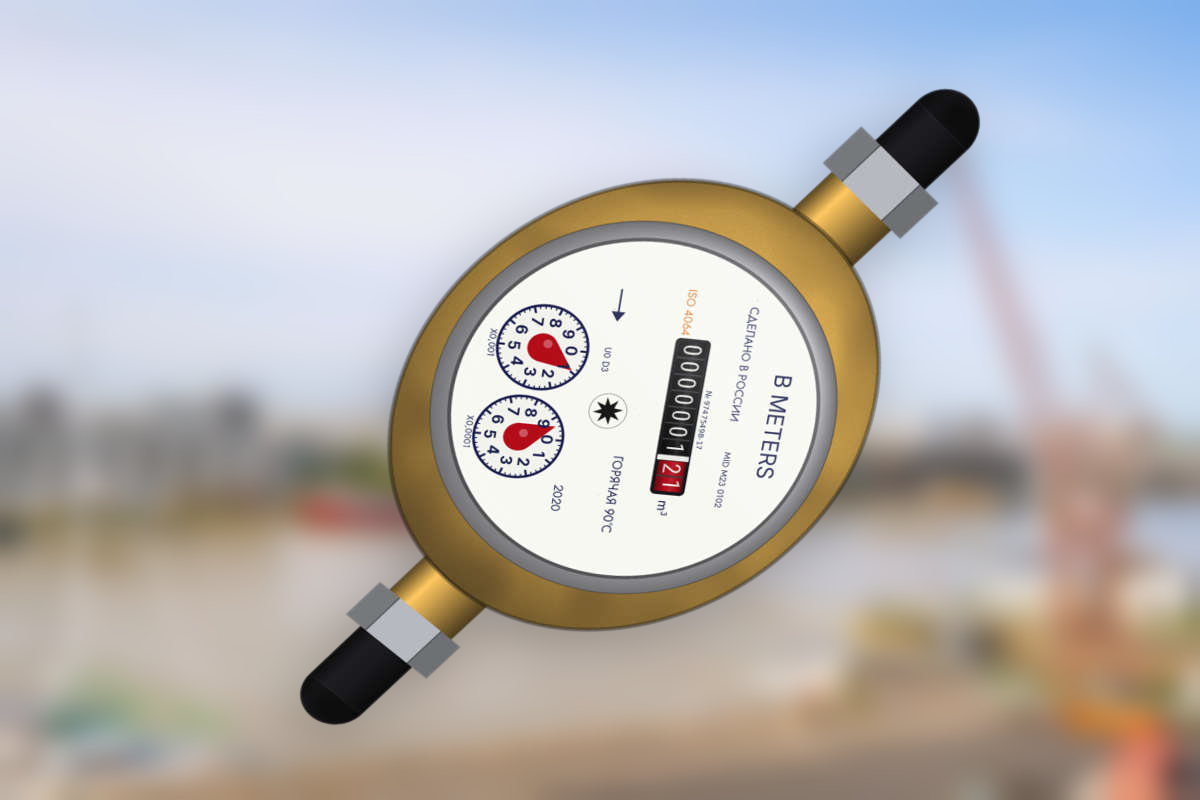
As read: 1.2109 (m³)
